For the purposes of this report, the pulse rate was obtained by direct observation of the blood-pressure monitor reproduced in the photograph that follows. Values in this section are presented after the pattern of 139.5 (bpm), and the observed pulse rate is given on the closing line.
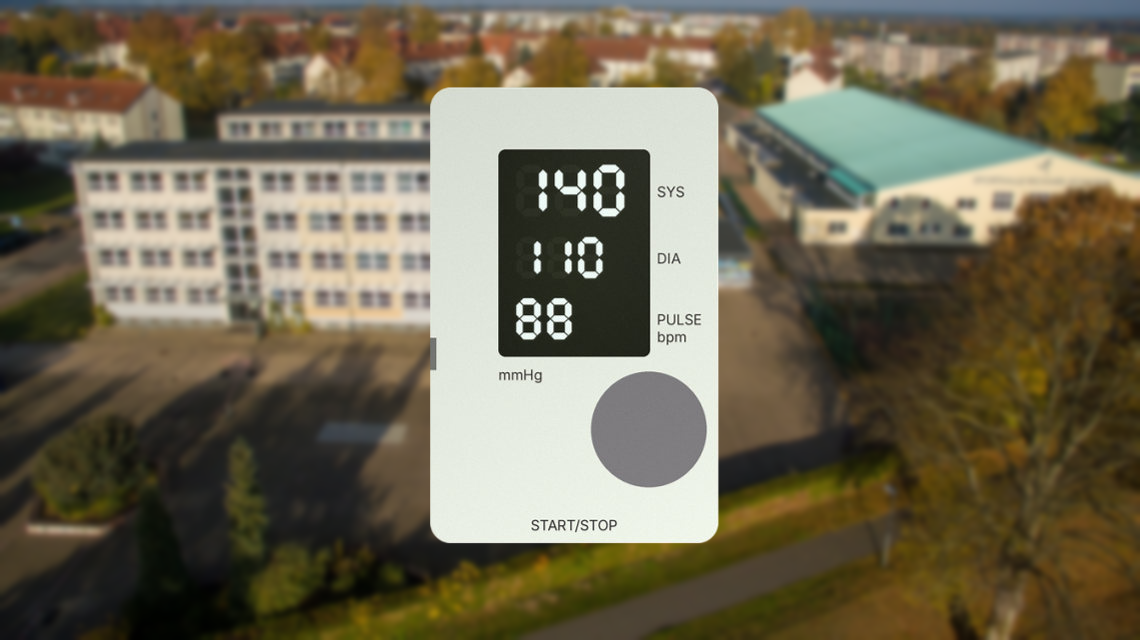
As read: 88 (bpm)
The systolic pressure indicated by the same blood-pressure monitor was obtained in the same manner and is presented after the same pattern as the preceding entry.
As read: 140 (mmHg)
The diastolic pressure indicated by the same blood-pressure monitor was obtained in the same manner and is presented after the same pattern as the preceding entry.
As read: 110 (mmHg)
